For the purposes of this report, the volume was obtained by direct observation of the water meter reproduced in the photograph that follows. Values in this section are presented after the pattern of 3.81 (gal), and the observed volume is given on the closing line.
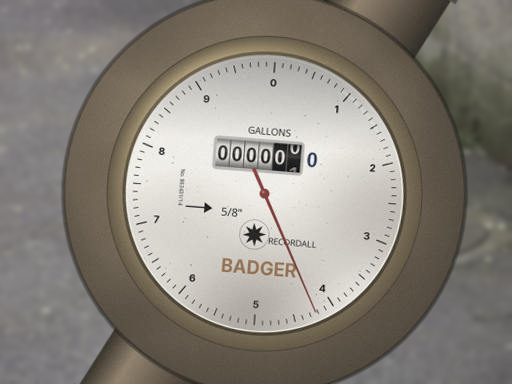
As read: 4.2 (gal)
